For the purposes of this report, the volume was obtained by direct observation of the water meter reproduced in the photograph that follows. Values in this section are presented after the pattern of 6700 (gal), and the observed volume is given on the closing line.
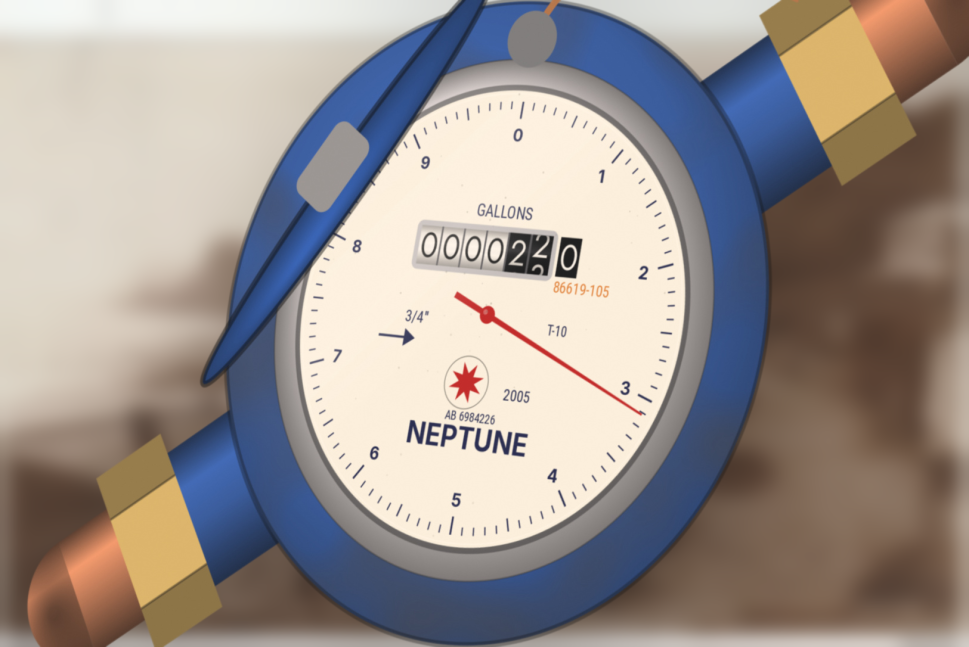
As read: 223.1 (gal)
